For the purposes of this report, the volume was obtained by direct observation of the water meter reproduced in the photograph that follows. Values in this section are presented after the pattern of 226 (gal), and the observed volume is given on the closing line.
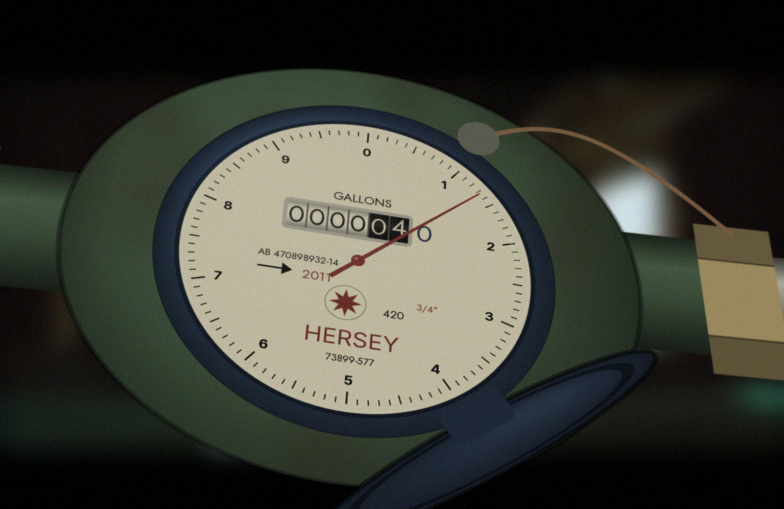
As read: 41.3 (gal)
